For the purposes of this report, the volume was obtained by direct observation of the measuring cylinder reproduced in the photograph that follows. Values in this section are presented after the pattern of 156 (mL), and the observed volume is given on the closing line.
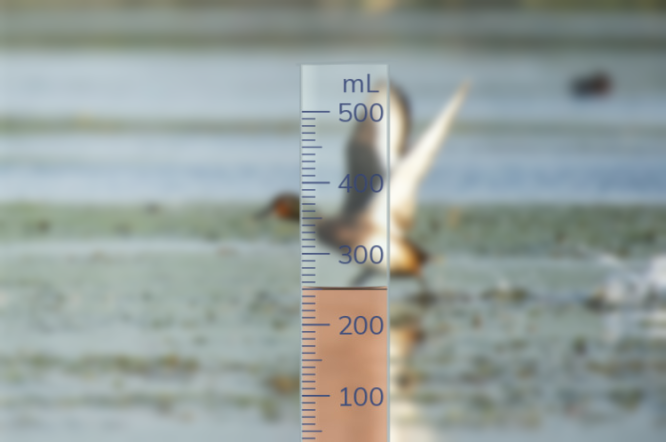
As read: 250 (mL)
